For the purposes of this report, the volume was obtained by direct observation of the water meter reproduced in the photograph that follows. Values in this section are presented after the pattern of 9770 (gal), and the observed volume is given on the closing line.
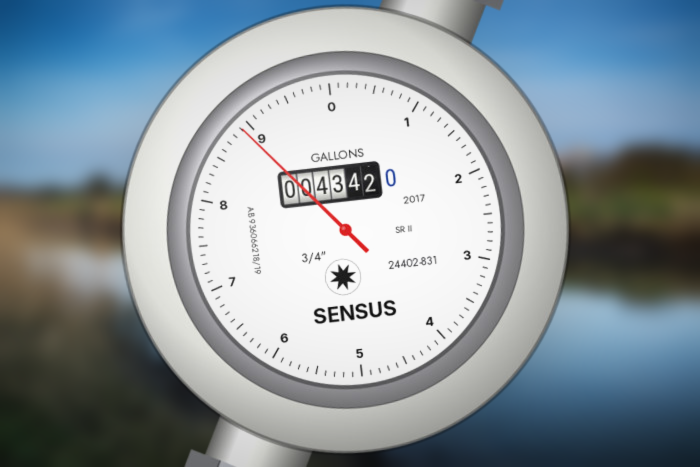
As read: 43418.9 (gal)
